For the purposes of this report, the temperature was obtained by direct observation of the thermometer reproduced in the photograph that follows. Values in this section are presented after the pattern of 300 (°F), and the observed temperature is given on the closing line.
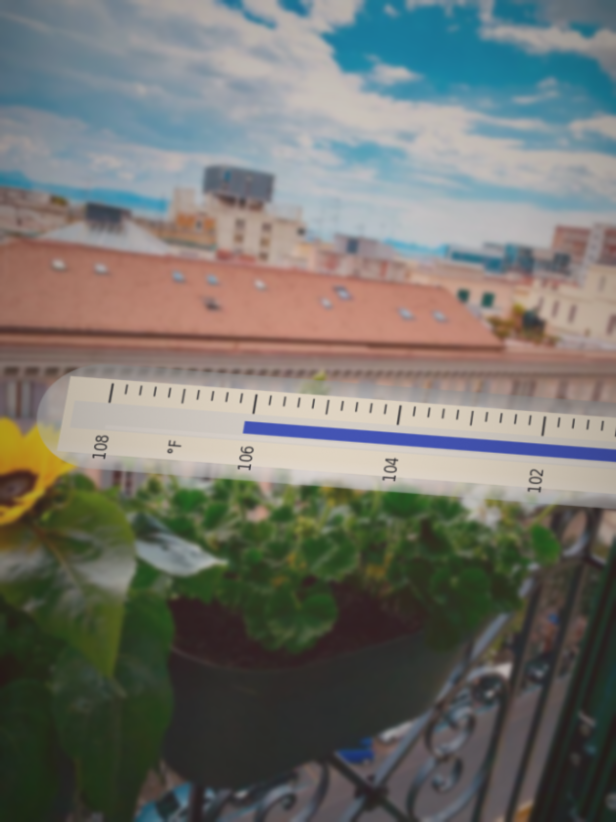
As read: 106.1 (°F)
